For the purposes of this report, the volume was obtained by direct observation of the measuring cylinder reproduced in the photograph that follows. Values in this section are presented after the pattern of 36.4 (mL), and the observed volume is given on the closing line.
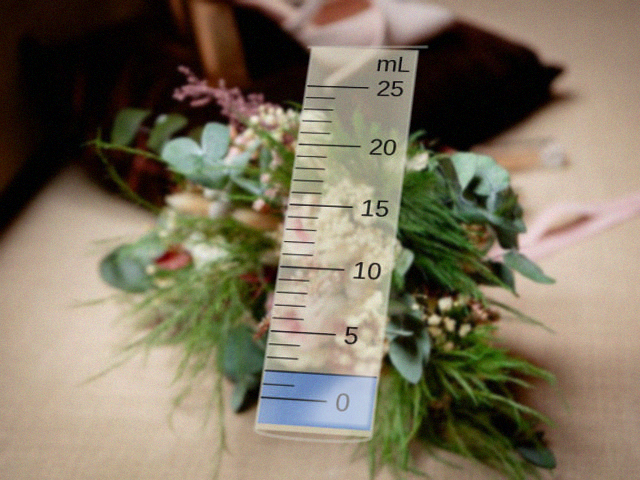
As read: 2 (mL)
